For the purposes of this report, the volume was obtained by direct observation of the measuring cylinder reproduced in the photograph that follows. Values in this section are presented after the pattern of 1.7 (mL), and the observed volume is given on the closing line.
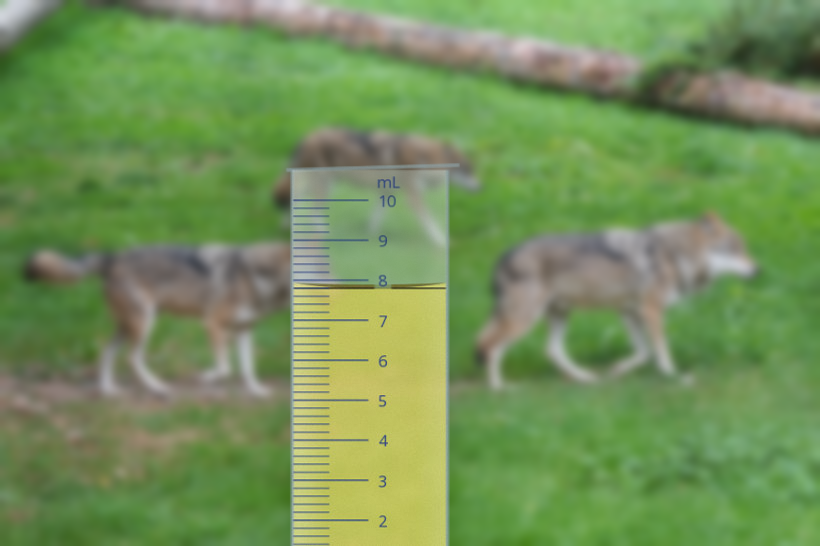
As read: 7.8 (mL)
